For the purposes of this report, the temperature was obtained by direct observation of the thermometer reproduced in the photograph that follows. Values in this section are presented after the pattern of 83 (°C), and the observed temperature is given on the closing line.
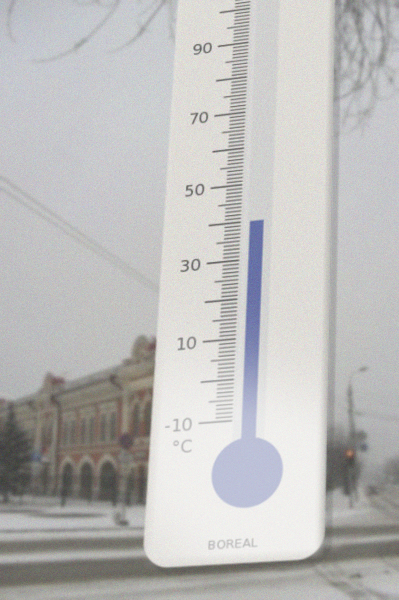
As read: 40 (°C)
